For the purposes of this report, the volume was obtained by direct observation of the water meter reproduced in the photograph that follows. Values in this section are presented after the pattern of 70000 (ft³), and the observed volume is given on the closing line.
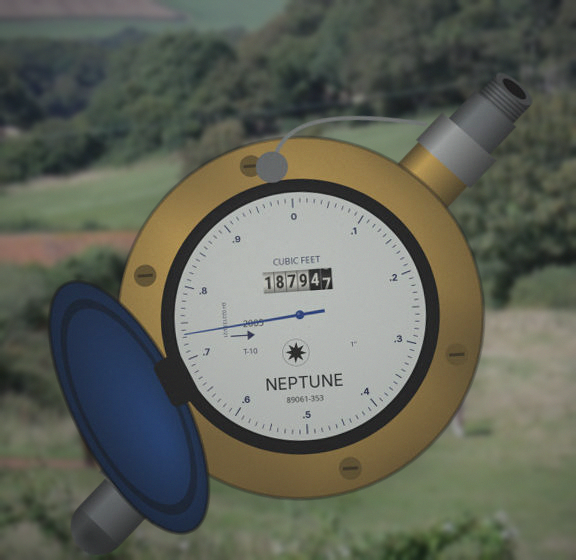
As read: 187946.73 (ft³)
